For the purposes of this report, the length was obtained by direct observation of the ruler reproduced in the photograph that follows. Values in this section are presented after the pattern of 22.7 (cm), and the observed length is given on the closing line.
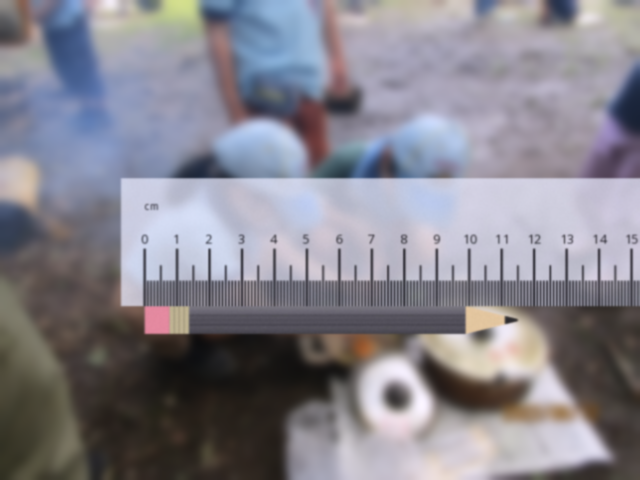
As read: 11.5 (cm)
